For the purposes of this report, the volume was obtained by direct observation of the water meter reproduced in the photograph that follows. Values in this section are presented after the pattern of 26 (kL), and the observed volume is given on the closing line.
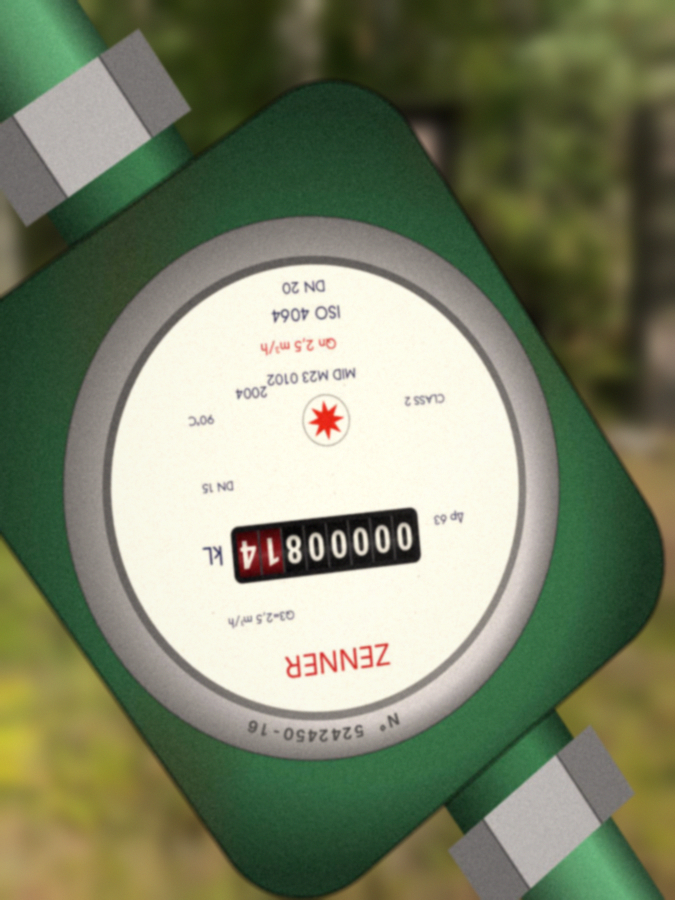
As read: 8.14 (kL)
